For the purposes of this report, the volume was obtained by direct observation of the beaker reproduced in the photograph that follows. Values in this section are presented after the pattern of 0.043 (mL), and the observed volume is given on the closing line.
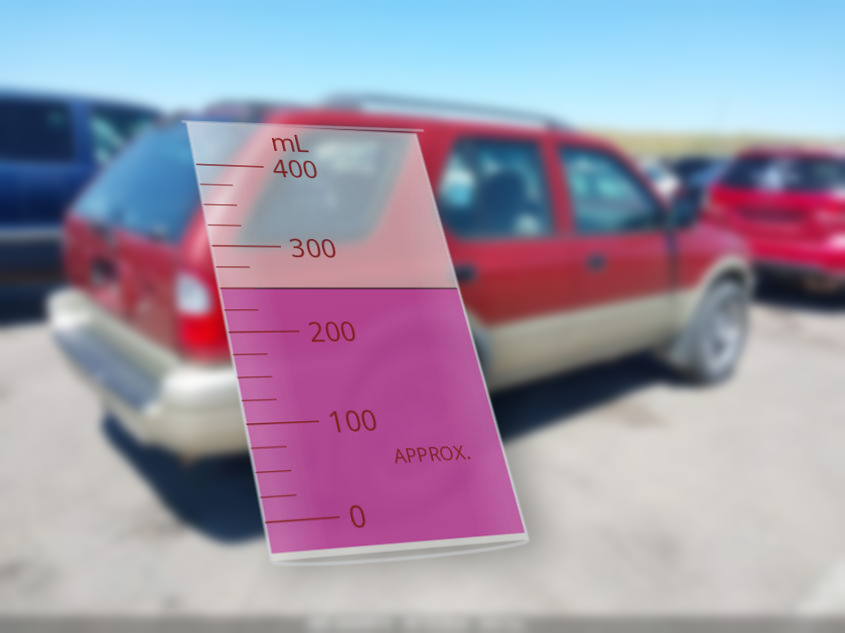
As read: 250 (mL)
